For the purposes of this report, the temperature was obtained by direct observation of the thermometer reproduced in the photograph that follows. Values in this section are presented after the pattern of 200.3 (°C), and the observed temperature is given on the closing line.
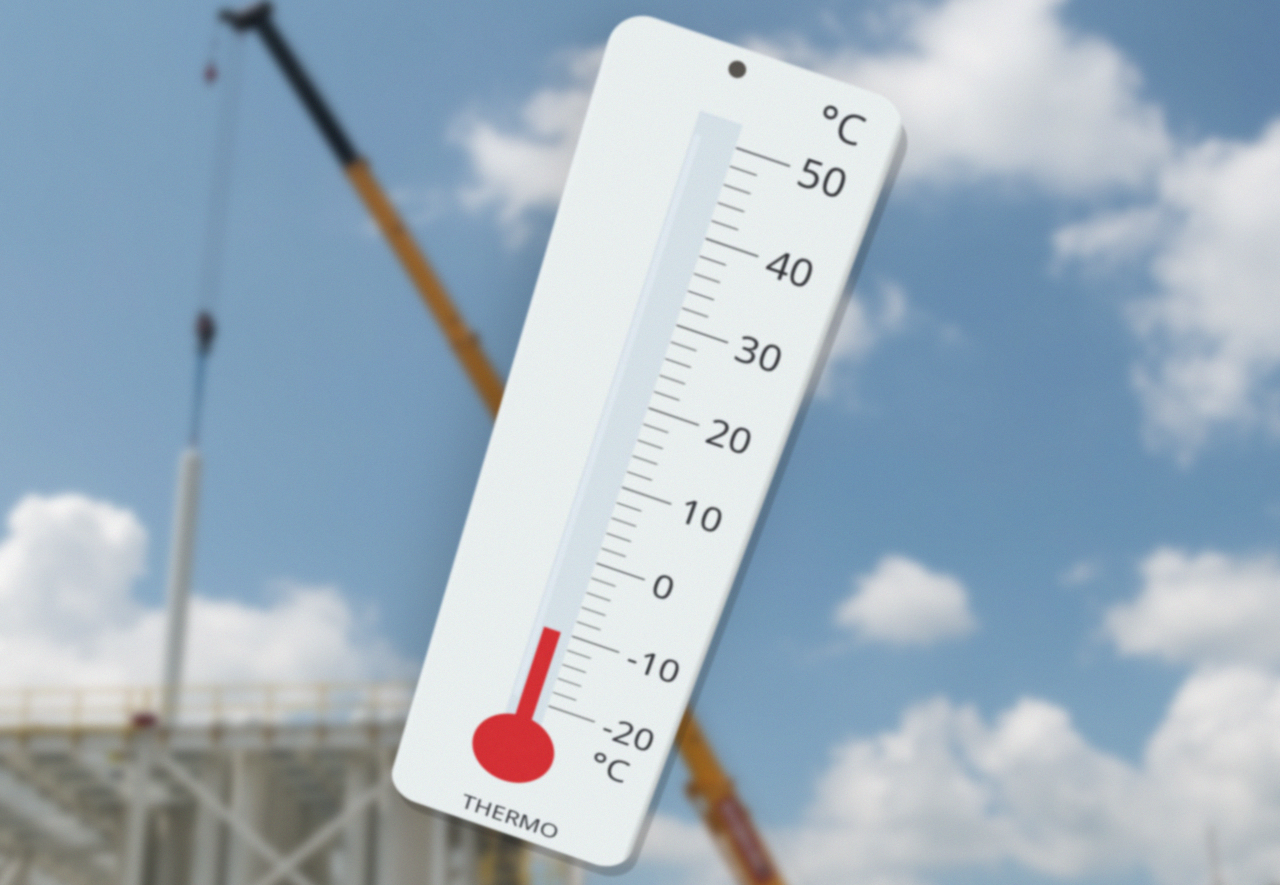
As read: -10 (°C)
